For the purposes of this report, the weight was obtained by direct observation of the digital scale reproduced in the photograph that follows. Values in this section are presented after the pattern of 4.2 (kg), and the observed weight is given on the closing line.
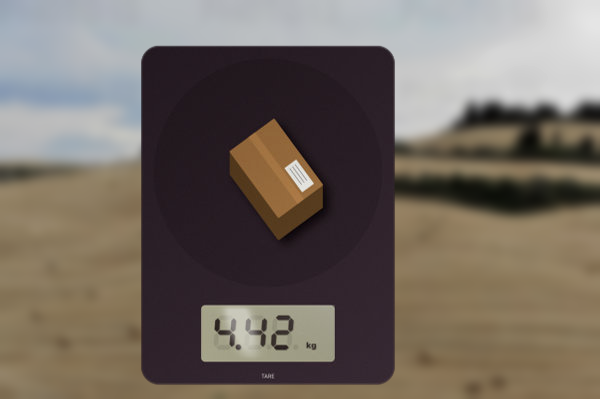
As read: 4.42 (kg)
